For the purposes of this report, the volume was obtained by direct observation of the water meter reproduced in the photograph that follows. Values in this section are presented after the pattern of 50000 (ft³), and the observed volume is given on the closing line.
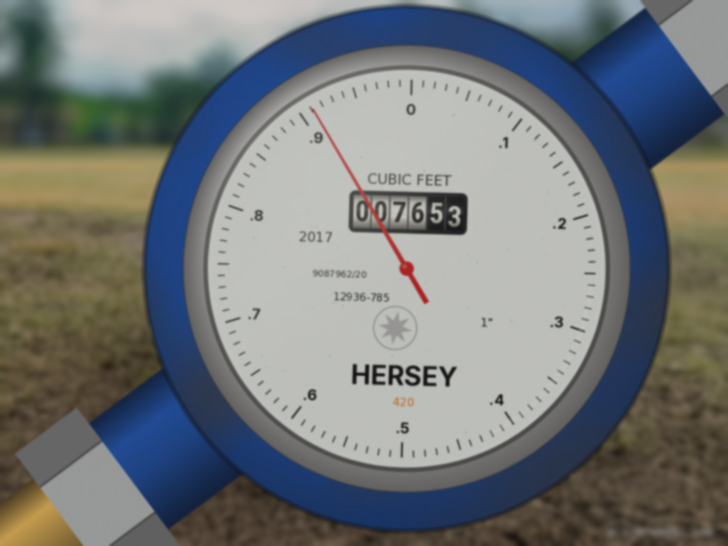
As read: 7652.91 (ft³)
